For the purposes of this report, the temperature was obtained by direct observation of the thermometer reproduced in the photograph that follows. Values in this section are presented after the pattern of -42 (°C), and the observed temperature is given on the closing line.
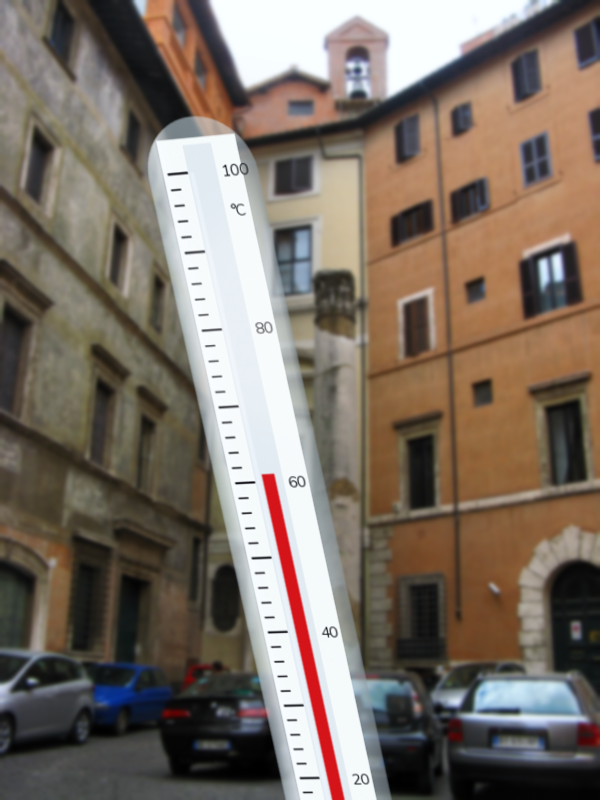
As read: 61 (°C)
